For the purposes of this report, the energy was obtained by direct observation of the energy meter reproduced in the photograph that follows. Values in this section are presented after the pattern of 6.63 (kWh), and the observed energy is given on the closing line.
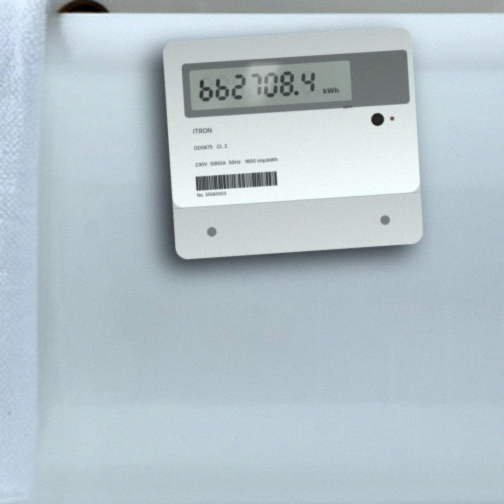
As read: 662708.4 (kWh)
